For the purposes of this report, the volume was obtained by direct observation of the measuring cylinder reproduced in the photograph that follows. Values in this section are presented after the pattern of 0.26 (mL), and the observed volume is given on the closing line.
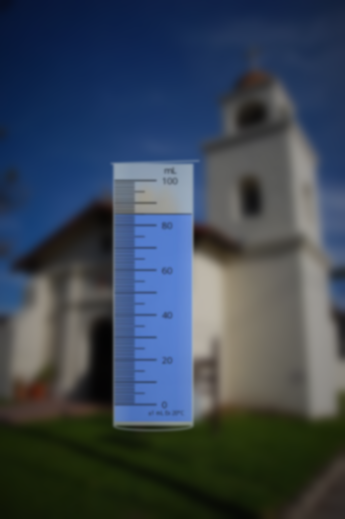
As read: 85 (mL)
